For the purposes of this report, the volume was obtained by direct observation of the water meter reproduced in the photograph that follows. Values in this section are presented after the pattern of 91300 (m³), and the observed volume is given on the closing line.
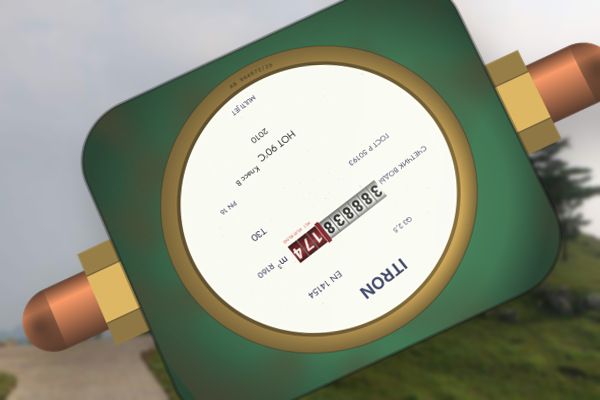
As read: 388838.174 (m³)
